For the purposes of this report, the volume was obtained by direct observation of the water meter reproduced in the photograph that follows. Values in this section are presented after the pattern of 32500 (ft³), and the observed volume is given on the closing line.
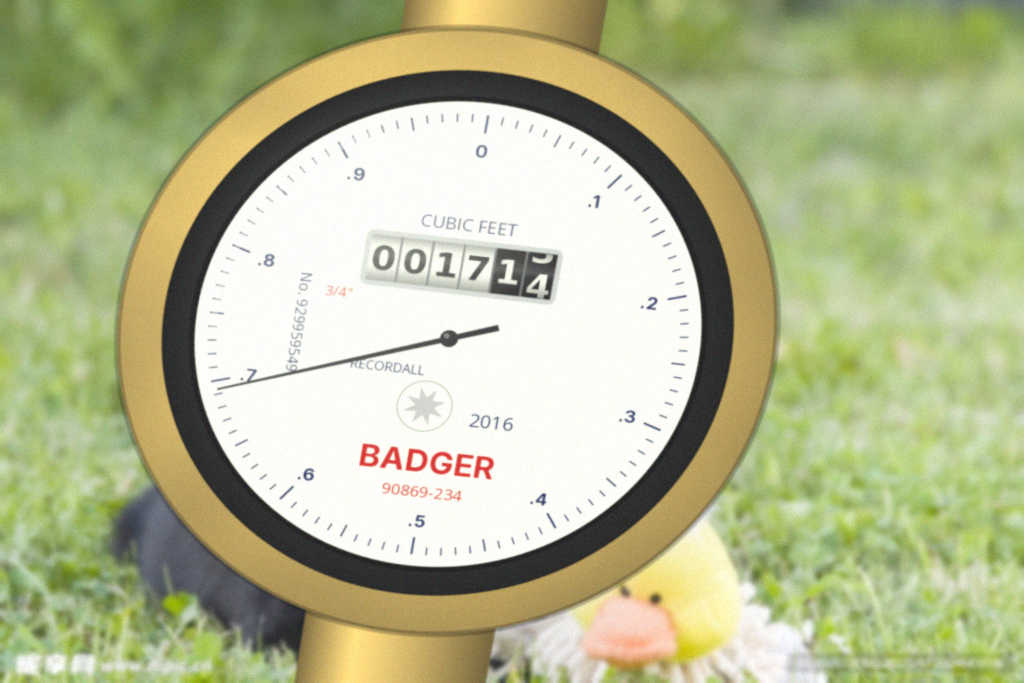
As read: 1713.69 (ft³)
